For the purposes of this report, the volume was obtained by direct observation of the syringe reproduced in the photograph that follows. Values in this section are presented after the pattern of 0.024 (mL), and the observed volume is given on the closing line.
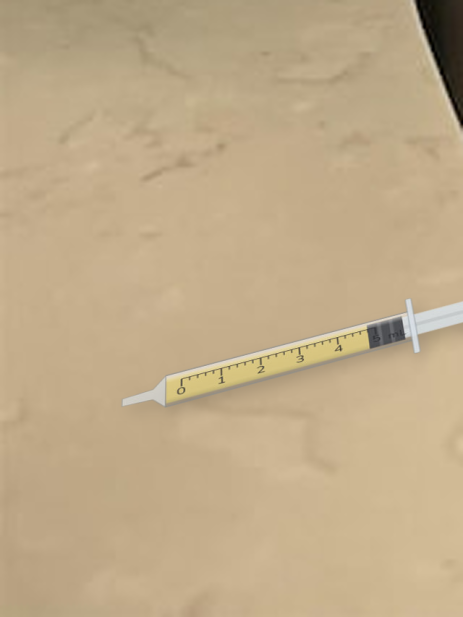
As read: 4.8 (mL)
